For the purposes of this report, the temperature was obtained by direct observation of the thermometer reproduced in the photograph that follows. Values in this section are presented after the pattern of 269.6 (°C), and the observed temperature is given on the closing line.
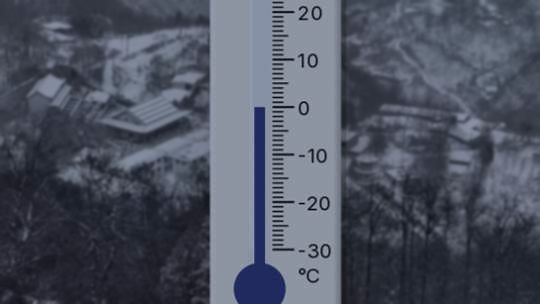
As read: 0 (°C)
